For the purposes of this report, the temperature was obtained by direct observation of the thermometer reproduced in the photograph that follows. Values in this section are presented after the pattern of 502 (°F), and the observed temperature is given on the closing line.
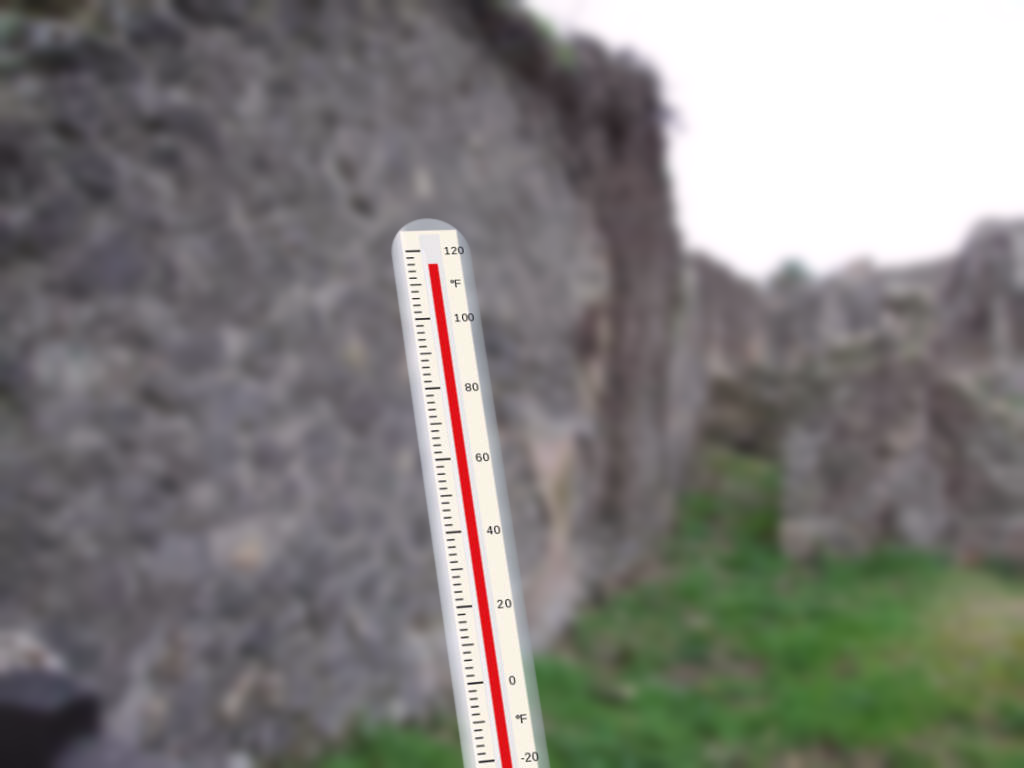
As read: 116 (°F)
